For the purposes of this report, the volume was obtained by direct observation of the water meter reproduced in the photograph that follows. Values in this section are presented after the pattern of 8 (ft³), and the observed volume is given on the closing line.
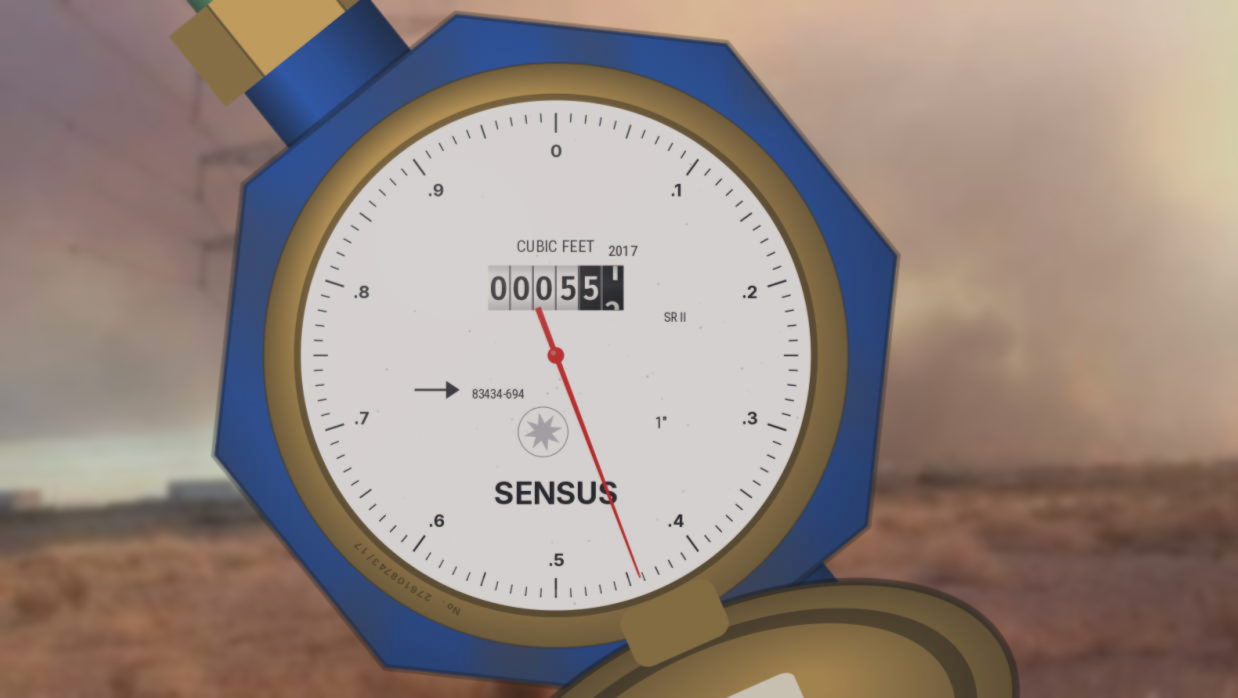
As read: 551.44 (ft³)
